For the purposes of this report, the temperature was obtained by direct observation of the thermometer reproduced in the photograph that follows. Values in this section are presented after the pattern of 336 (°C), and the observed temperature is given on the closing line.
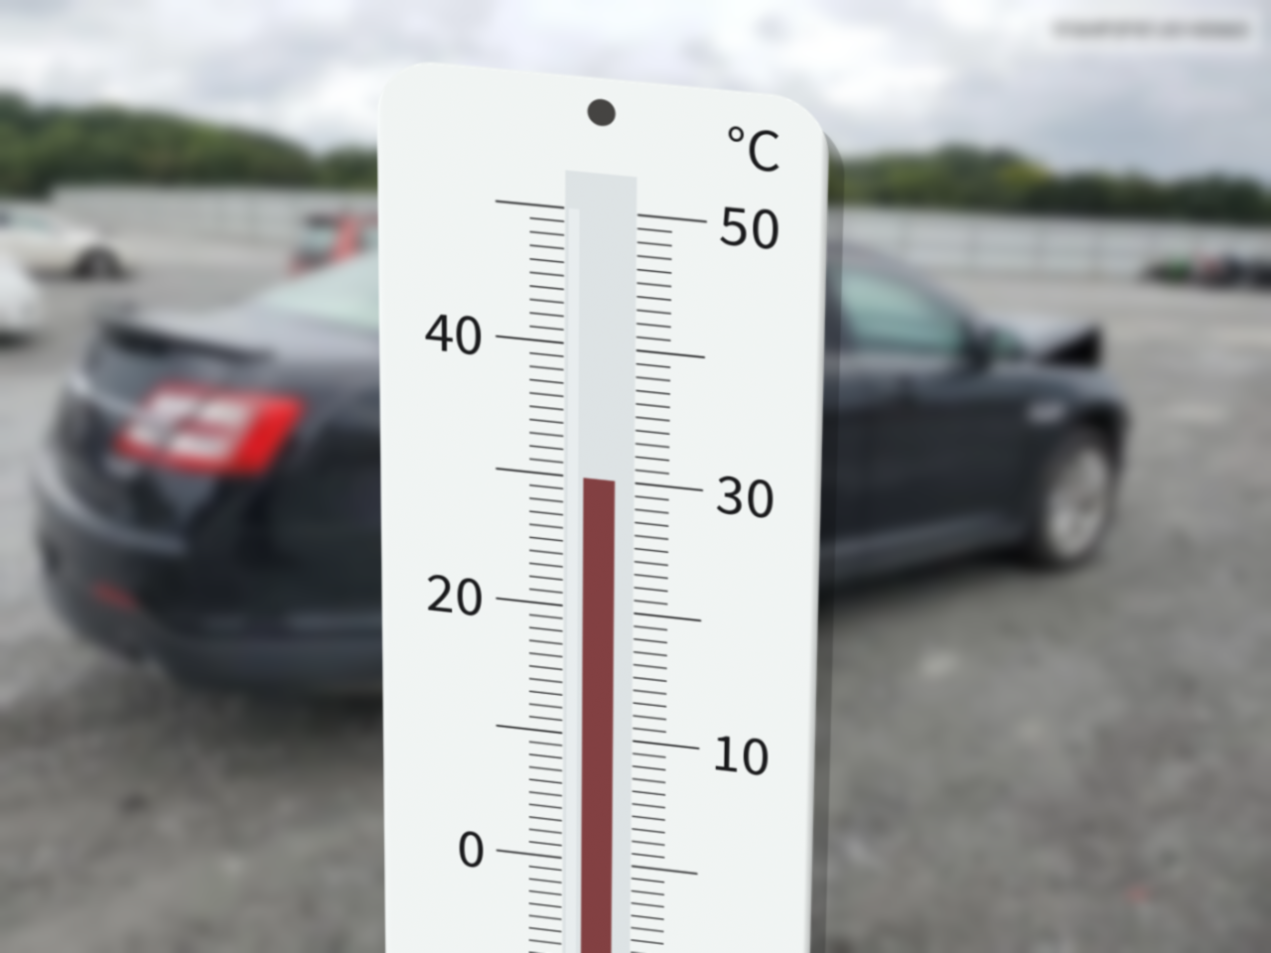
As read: 30 (°C)
